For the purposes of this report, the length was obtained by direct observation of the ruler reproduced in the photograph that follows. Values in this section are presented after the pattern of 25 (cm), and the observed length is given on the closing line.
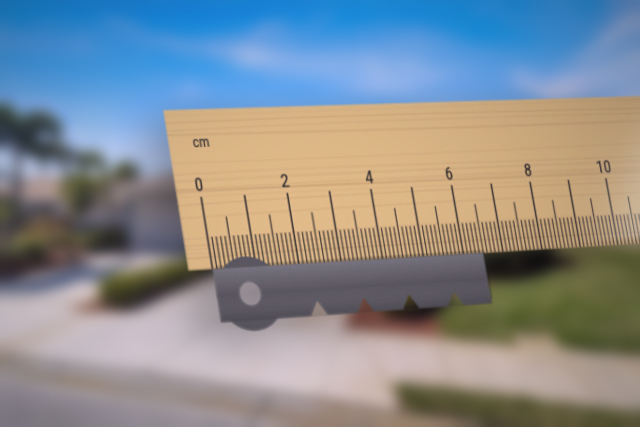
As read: 6.5 (cm)
